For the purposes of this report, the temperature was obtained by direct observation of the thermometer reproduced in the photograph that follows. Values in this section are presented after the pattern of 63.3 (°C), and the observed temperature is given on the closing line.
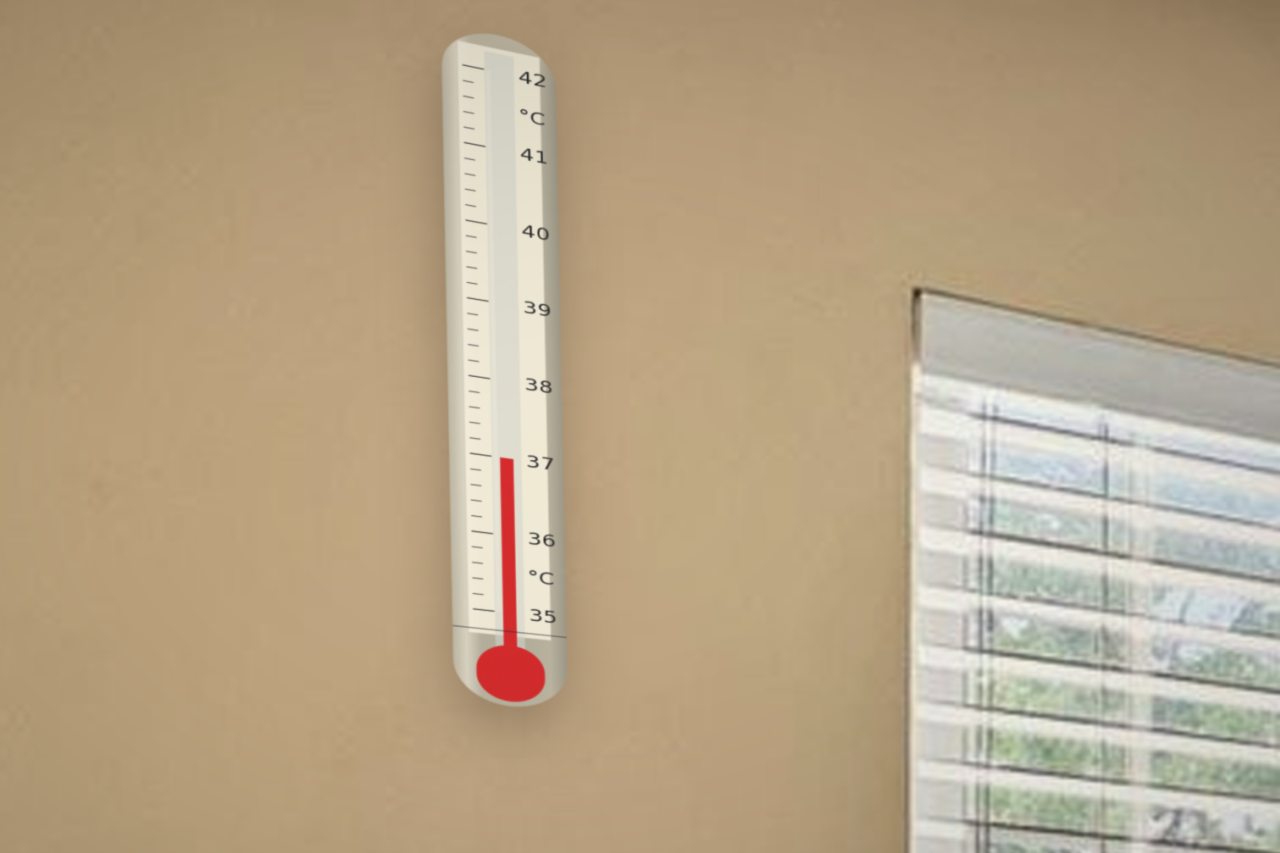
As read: 37 (°C)
